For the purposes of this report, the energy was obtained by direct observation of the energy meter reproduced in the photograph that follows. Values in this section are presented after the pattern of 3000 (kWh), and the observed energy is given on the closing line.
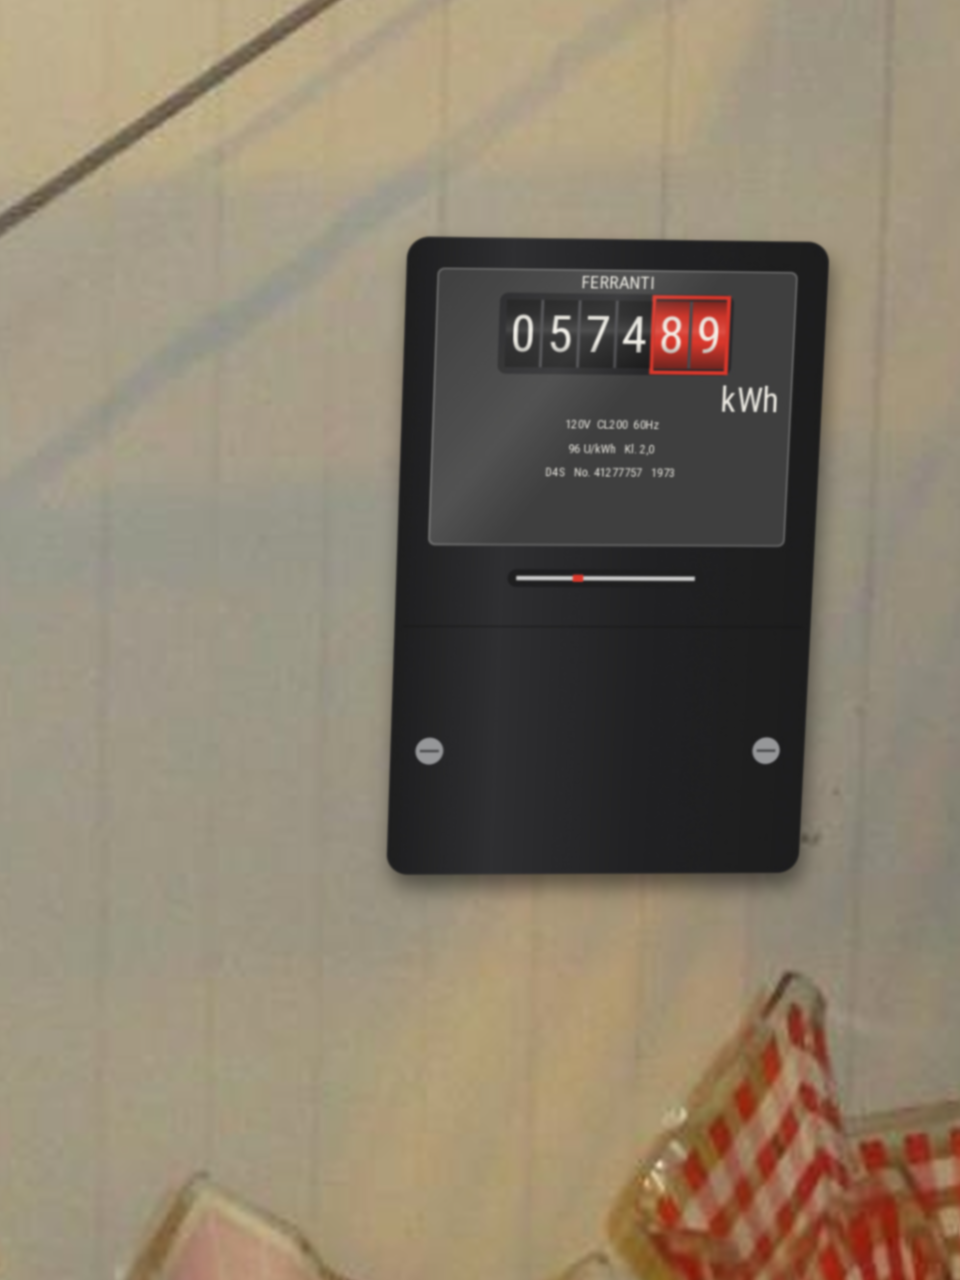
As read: 574.89 (kWh)
